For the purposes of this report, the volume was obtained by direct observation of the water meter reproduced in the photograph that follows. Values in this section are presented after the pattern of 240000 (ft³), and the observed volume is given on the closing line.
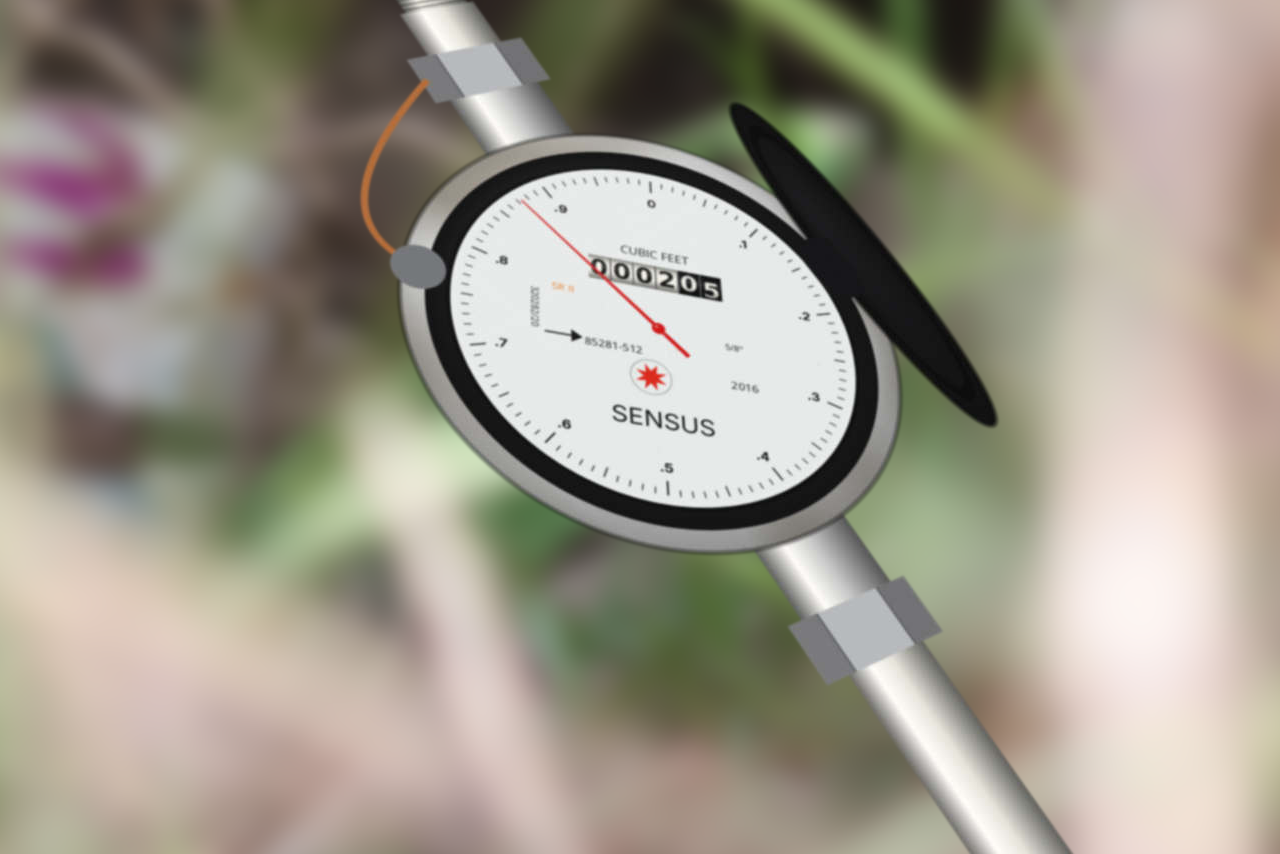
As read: 204.87 (ft³)
